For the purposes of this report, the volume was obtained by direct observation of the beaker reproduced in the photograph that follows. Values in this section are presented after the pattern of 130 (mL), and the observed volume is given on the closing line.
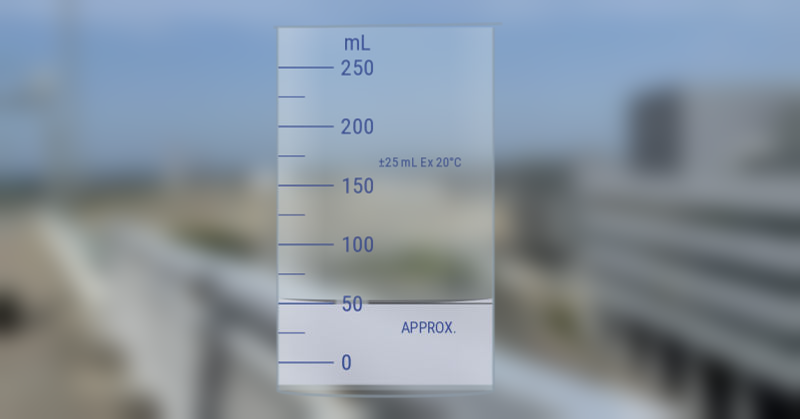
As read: 50 (mL)
